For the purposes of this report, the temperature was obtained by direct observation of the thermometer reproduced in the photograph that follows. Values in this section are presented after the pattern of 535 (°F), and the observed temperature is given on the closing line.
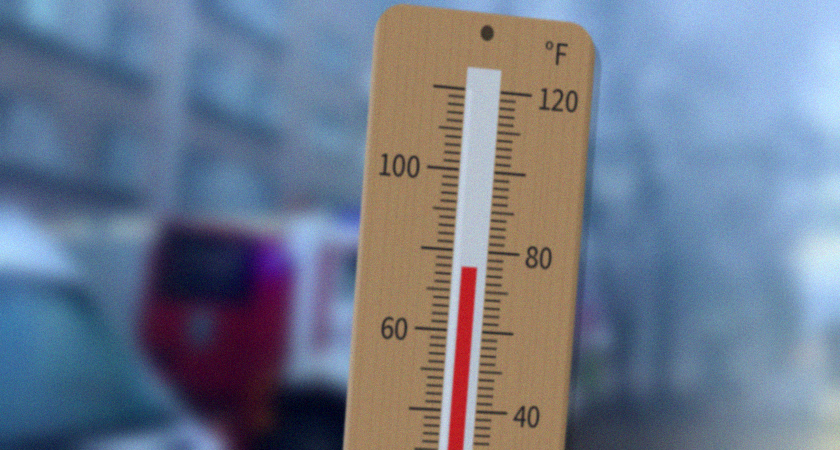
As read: 76 (°F)
